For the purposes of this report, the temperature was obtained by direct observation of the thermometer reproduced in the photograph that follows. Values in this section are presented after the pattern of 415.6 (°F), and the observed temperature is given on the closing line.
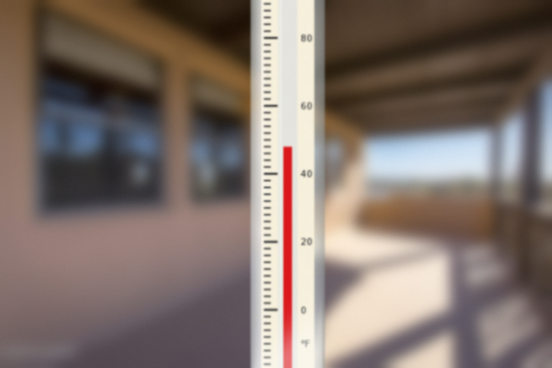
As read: 48 (°F)
